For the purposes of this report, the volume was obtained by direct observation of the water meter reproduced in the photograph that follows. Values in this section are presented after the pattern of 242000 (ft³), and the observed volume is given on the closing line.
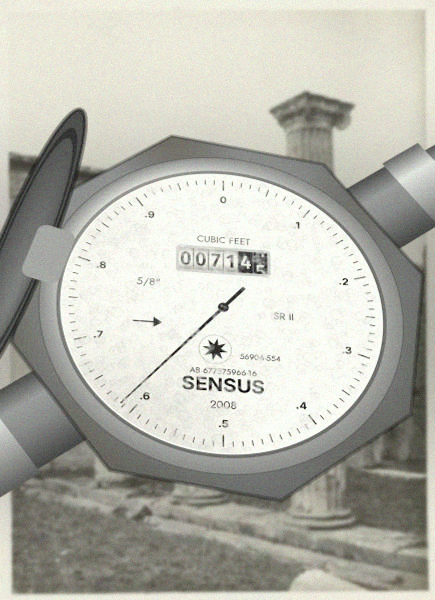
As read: 7144.61 (ft³)
